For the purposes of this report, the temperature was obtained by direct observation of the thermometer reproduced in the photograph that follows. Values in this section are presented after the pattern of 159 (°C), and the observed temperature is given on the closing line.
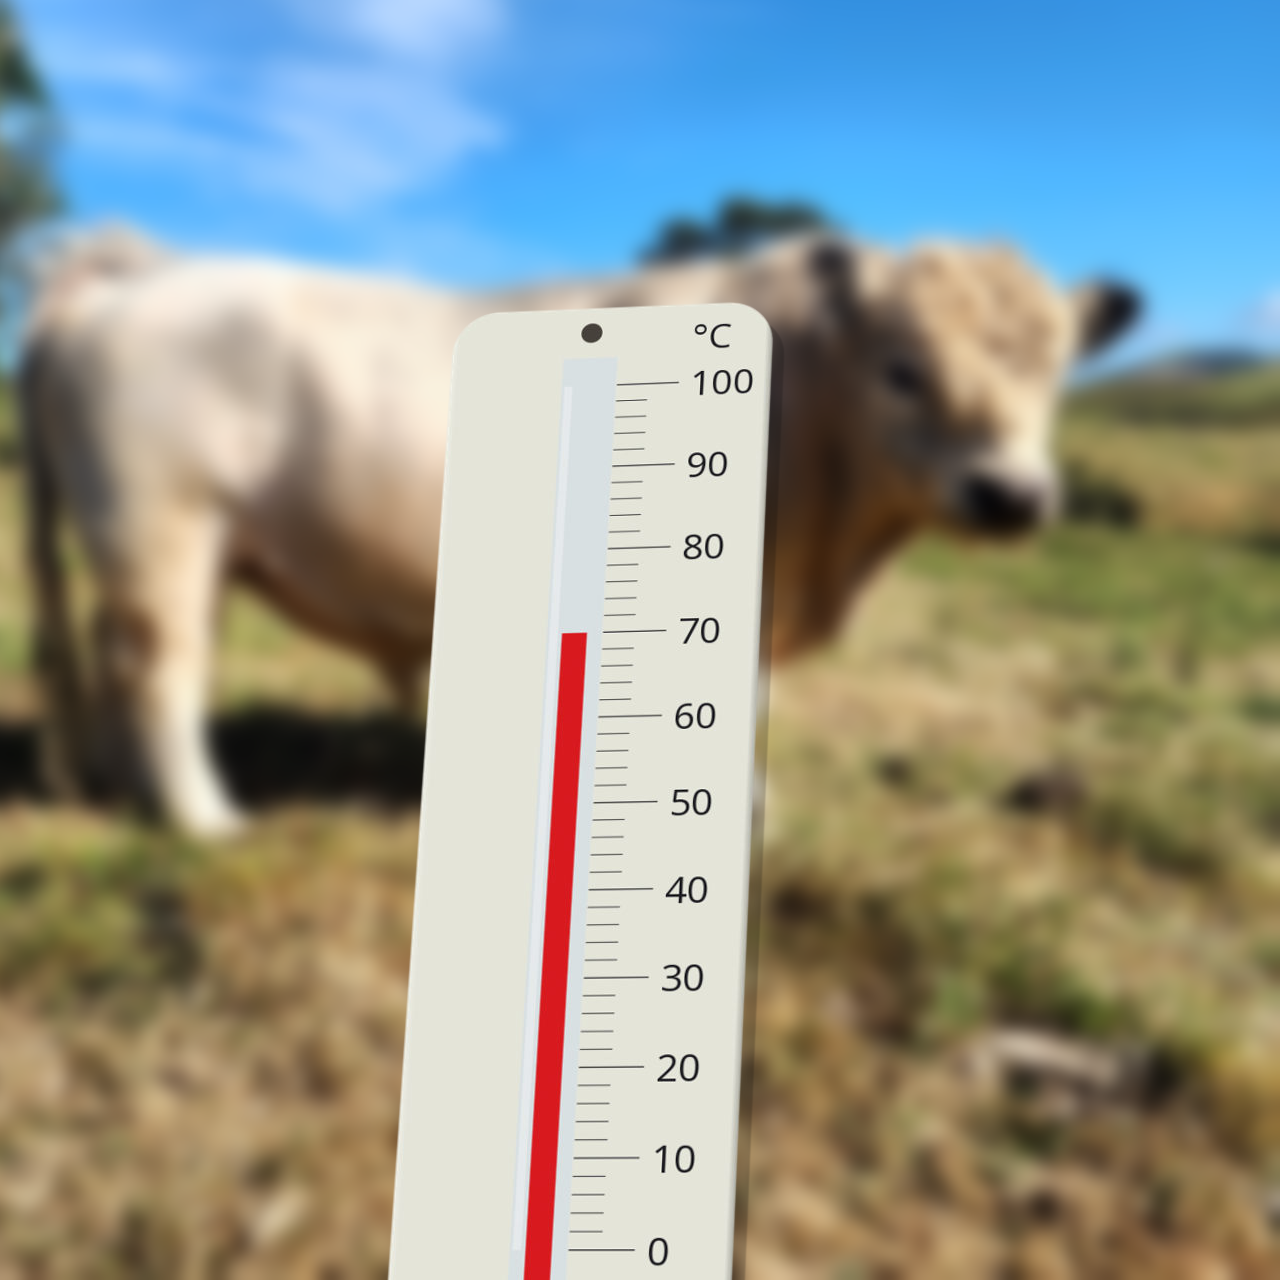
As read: 70 (°C)
